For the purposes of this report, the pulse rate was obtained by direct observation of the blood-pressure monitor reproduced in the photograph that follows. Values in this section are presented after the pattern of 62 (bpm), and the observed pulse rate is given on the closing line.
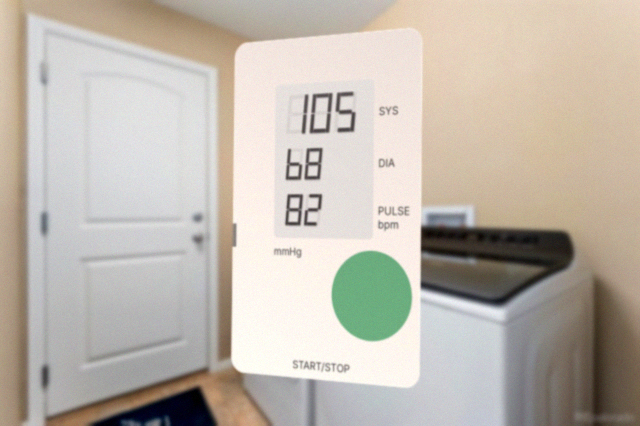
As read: 82 (bpm)
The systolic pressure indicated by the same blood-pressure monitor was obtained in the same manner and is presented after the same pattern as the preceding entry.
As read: 105 (mmHg)
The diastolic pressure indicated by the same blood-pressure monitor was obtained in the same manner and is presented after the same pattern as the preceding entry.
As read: 68 (mmHg)
